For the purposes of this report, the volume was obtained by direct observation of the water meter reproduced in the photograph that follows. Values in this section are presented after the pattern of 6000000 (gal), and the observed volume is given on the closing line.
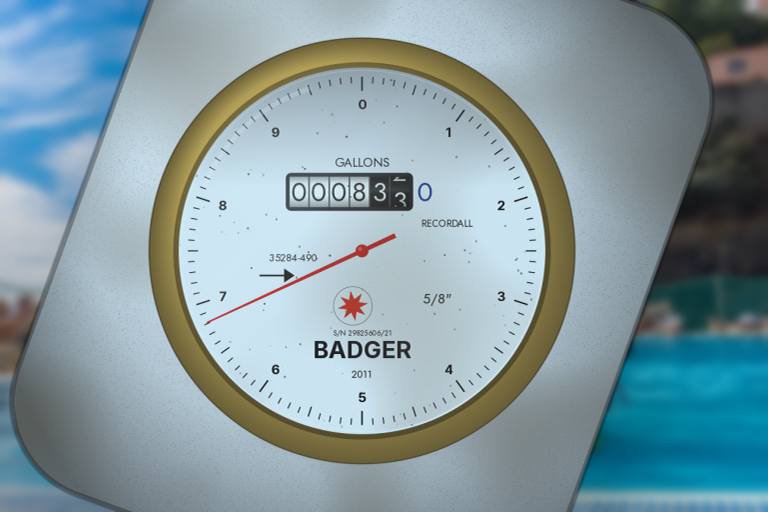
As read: 8326.8 (gal)
